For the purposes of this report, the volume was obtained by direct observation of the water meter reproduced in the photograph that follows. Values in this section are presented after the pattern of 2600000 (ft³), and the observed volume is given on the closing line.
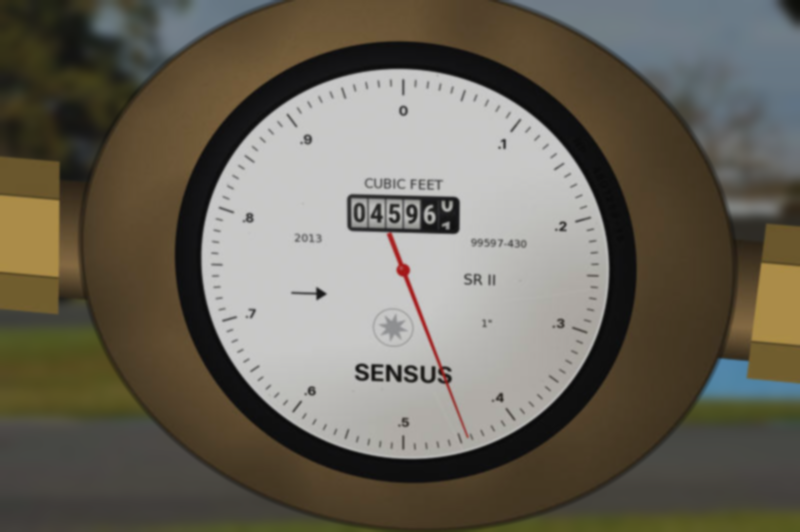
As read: 45960.44 (ft³)
